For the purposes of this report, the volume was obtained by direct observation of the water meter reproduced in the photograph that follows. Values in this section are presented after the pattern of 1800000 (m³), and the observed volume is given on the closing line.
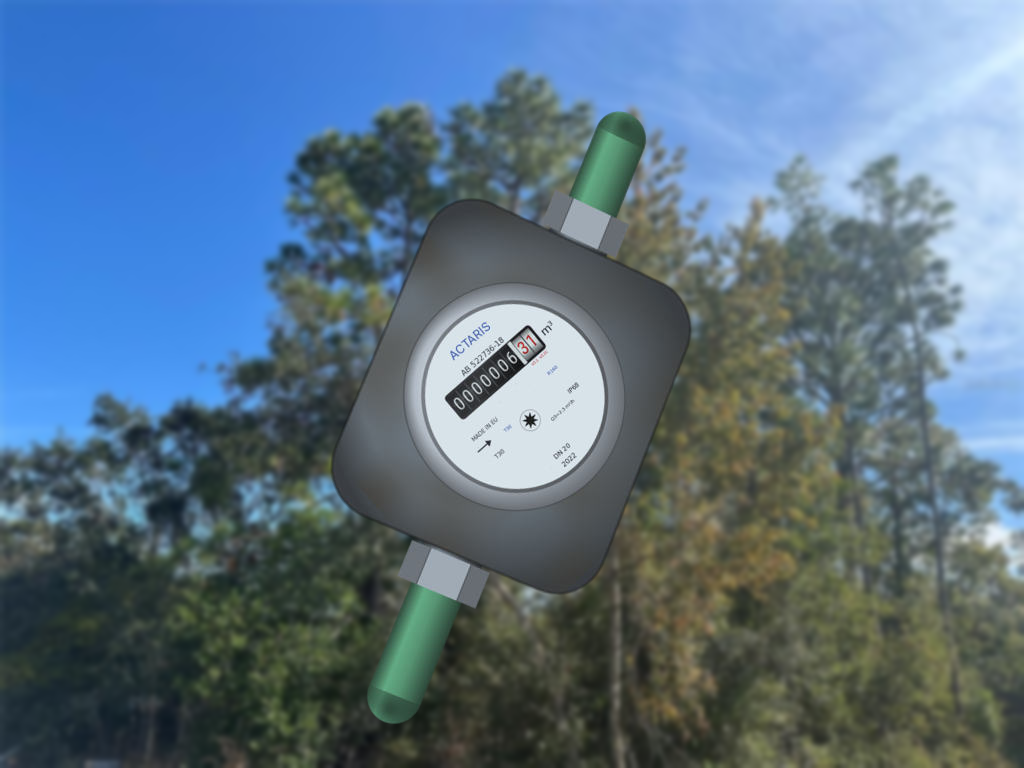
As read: 6.31 (m³)
